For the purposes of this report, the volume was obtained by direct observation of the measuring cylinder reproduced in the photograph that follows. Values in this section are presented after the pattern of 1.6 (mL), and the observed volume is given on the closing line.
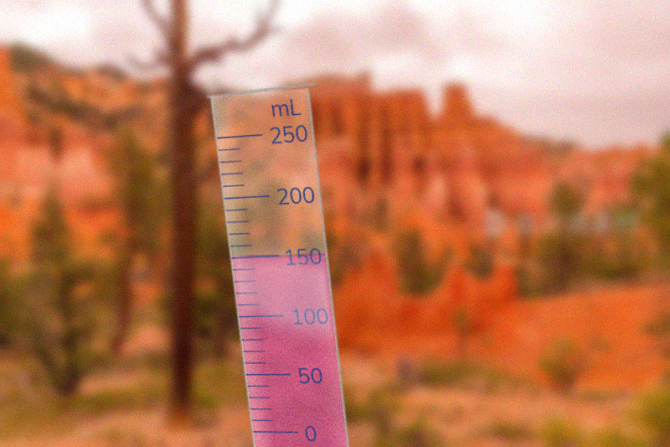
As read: 150 (mL)
